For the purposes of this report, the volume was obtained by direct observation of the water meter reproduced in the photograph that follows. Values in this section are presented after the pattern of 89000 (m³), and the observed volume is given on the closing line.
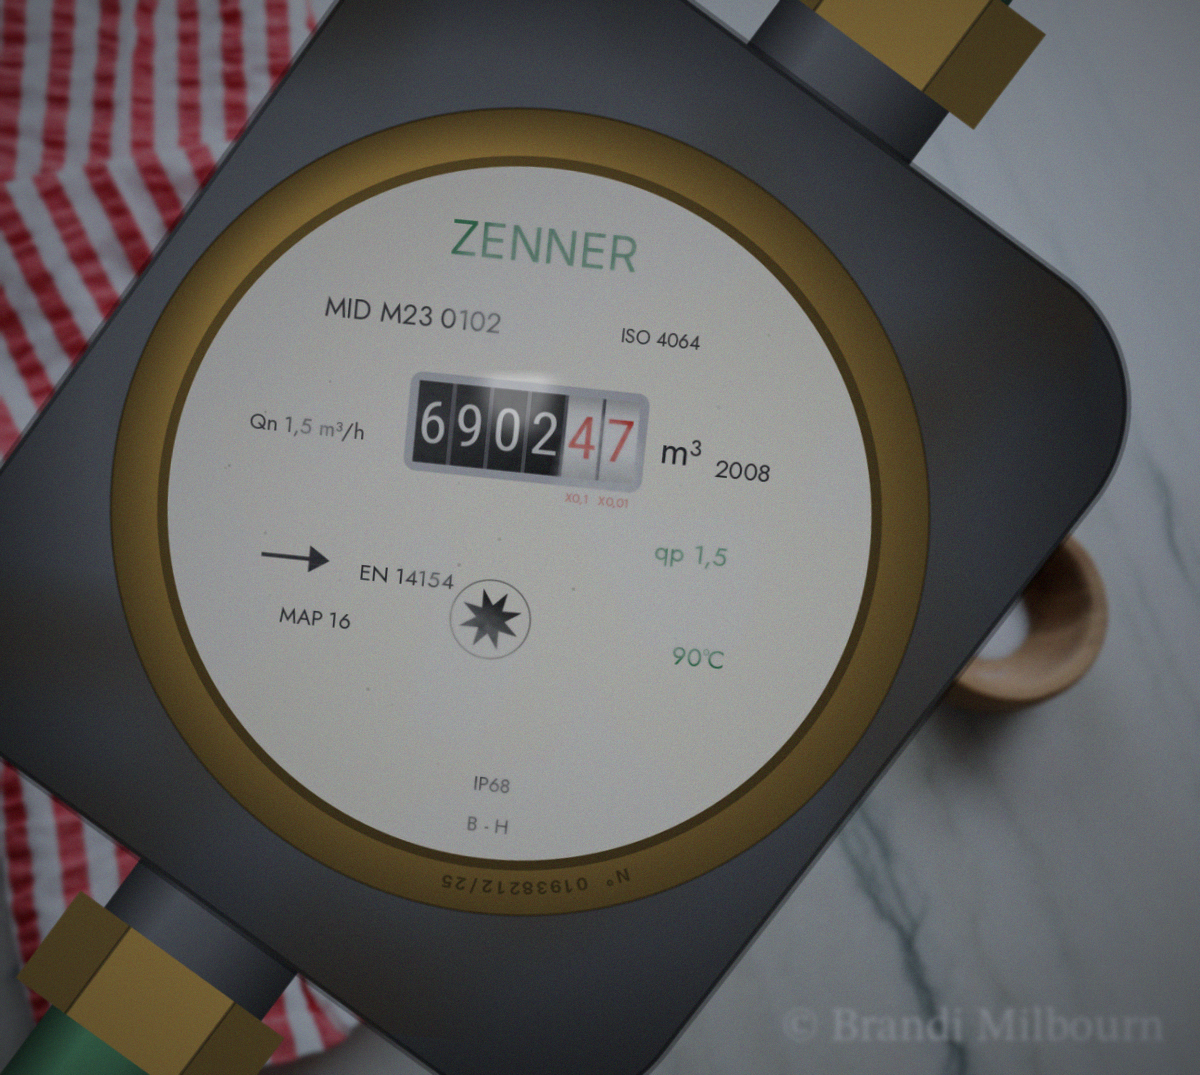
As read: 6902.47 (m³)
